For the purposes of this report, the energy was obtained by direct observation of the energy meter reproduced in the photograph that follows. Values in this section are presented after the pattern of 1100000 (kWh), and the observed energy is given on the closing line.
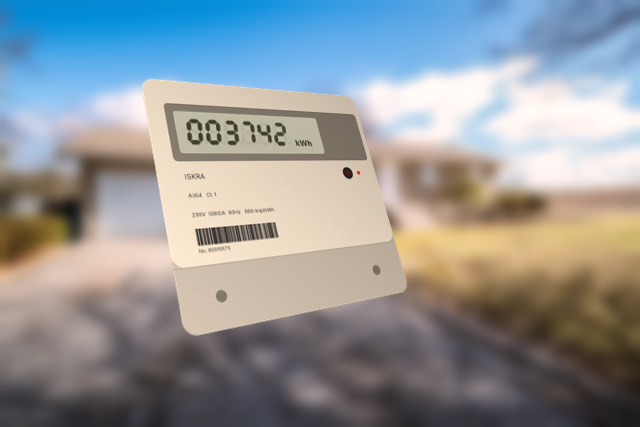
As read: 3742 (kWh)
